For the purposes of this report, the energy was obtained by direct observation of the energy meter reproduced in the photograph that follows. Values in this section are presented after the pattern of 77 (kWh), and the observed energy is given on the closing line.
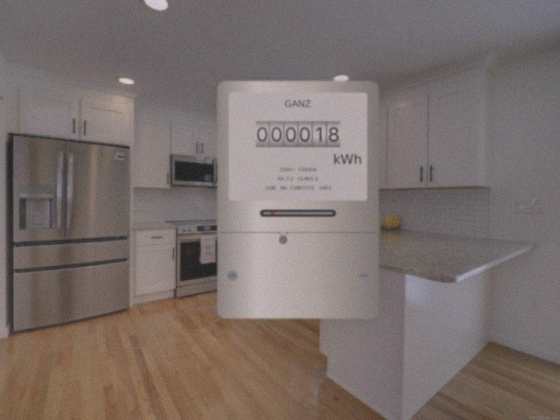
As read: 18 (kWh)
